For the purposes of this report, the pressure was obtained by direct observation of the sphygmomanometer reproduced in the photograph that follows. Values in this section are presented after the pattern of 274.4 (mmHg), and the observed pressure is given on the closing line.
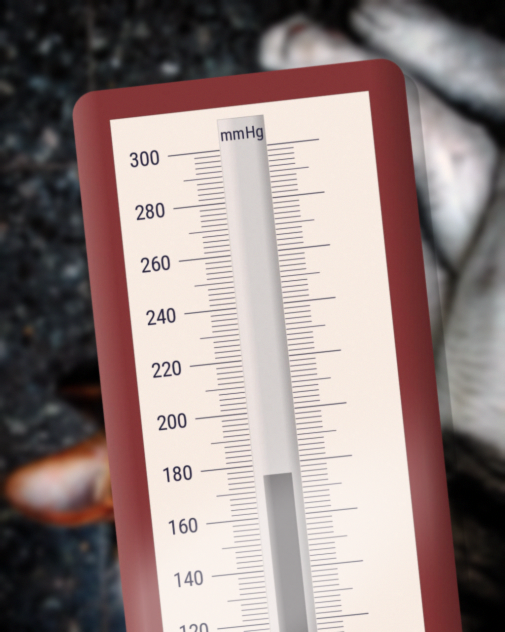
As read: 176 (mmHg)
